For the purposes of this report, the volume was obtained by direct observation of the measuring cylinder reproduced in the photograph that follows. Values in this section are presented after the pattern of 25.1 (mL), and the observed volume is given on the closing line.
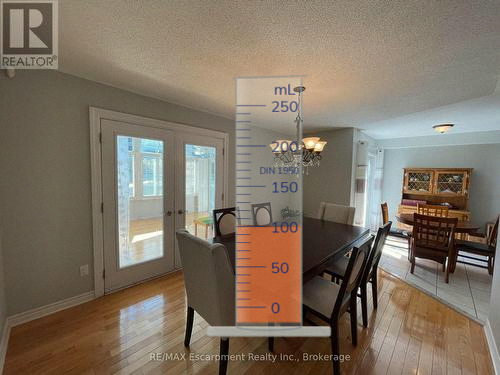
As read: 100 (mL)
